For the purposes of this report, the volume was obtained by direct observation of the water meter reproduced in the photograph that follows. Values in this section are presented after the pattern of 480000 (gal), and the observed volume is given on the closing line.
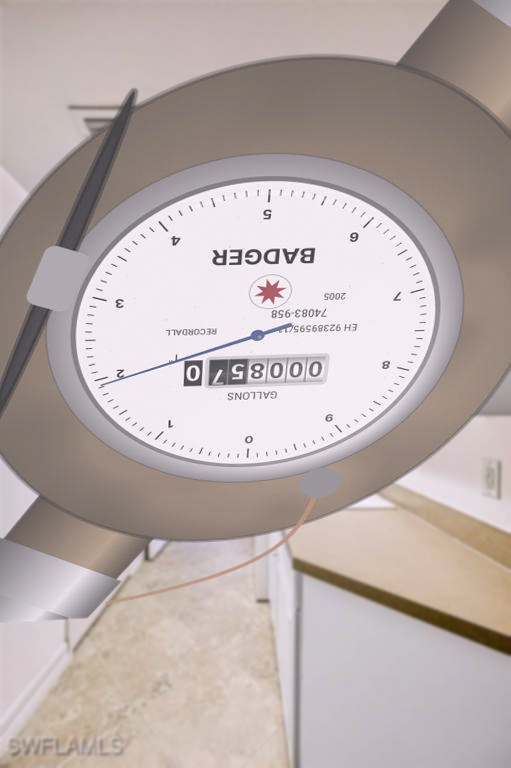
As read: 8571.9 (gal)
